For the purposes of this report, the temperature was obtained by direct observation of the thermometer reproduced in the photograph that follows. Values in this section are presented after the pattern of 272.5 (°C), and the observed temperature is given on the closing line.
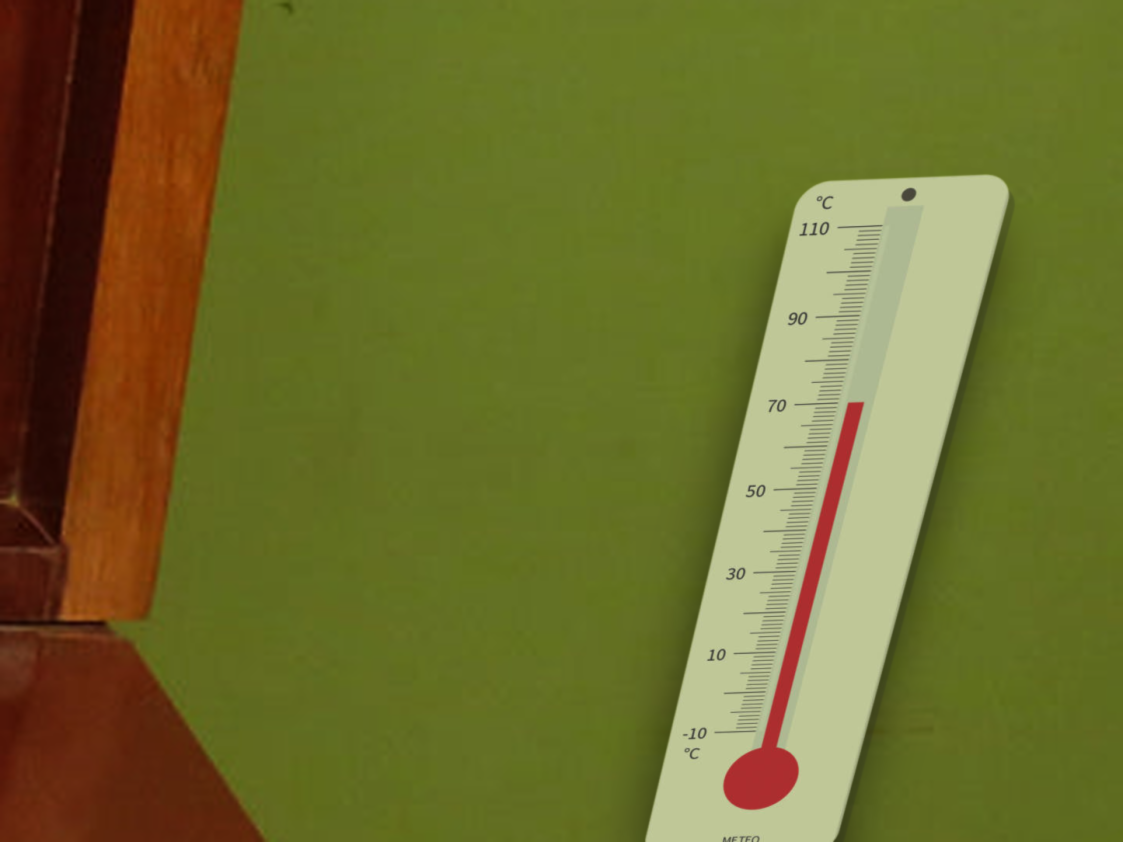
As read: 70 (°C)
